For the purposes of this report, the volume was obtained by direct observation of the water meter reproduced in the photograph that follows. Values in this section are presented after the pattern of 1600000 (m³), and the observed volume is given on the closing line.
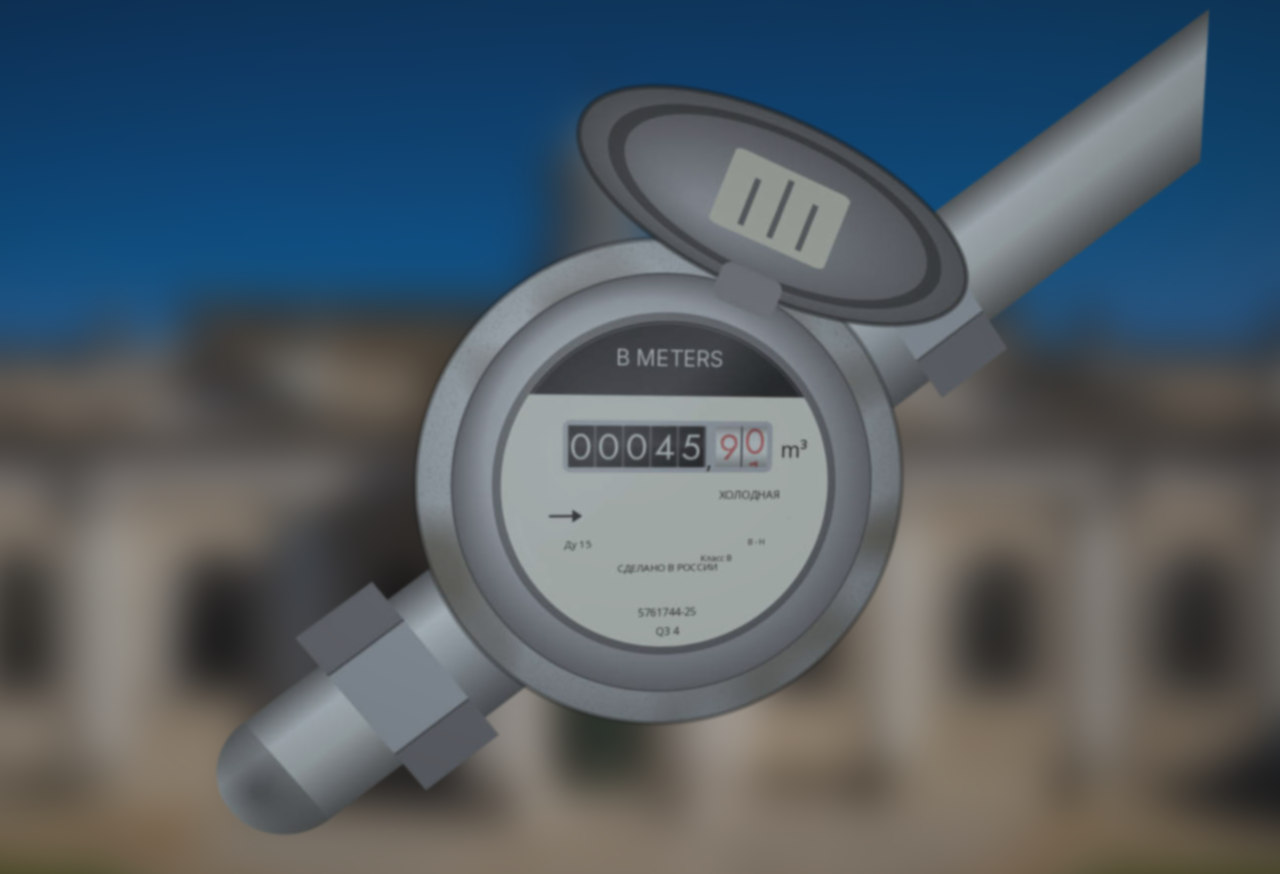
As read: 45.90 (m³)
